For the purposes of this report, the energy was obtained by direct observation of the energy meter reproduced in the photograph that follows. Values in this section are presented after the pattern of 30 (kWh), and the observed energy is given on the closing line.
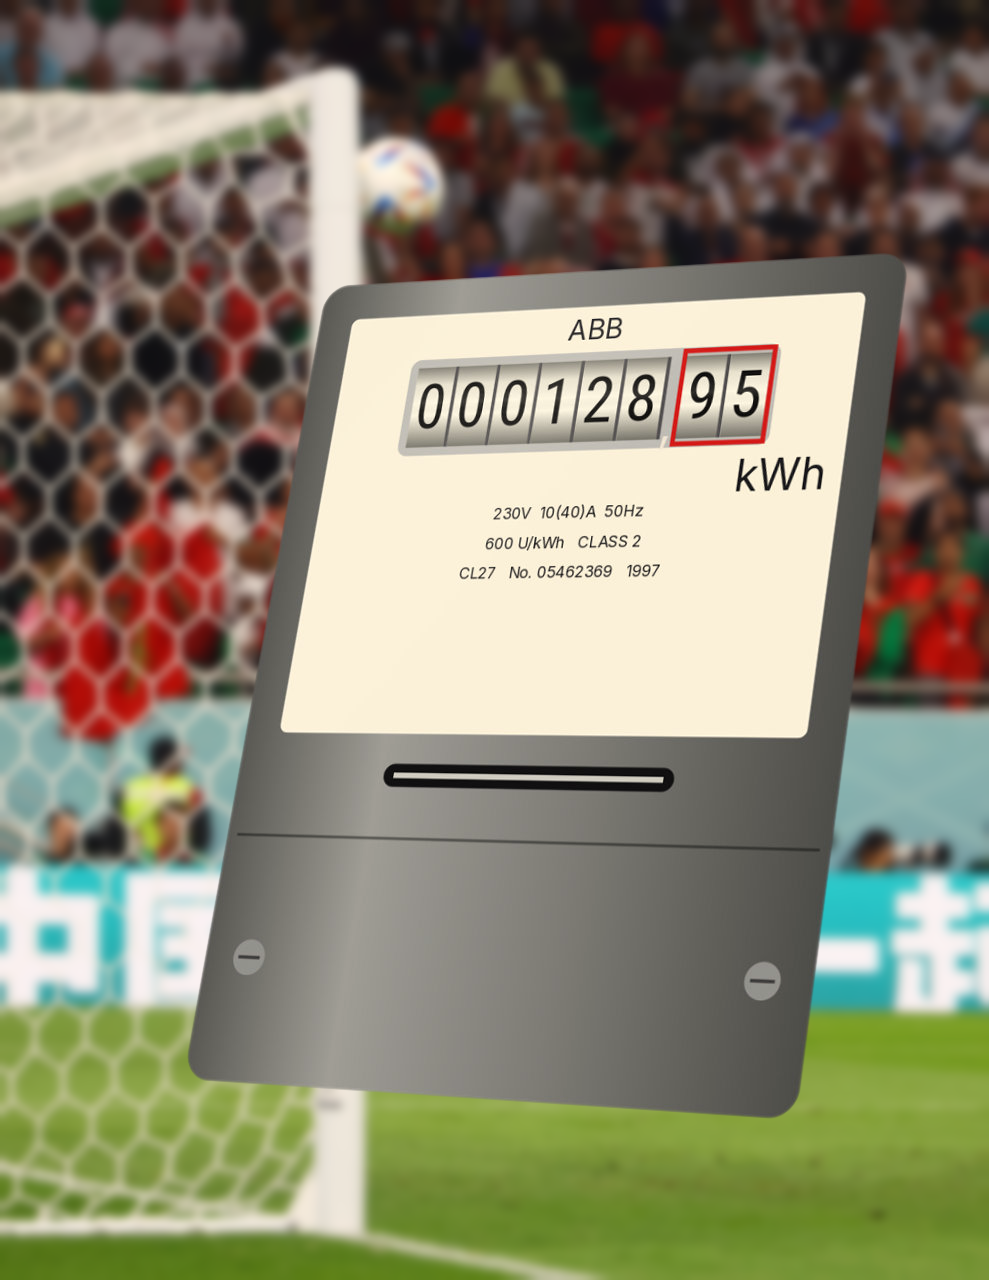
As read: 128.95 (kWh)
